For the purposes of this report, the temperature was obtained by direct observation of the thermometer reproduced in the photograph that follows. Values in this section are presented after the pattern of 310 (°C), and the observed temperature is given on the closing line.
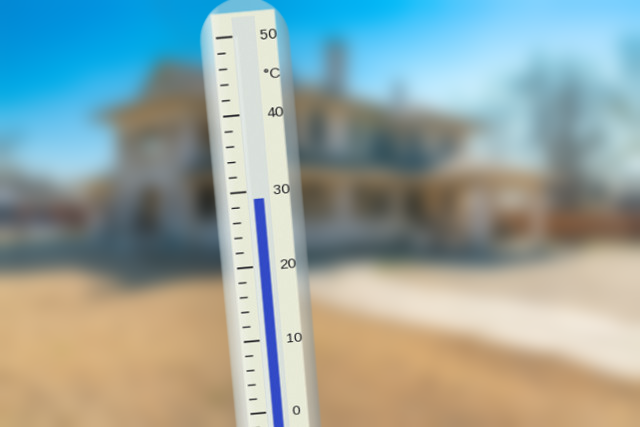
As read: 29 (°C)
